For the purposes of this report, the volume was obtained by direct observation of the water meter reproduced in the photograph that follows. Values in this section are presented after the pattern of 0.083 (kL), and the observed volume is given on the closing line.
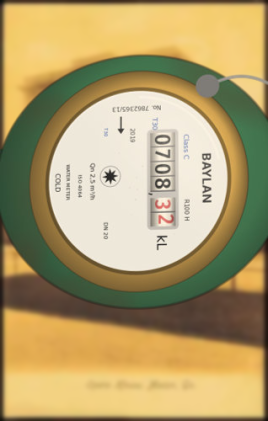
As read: 708.32 (kL)
